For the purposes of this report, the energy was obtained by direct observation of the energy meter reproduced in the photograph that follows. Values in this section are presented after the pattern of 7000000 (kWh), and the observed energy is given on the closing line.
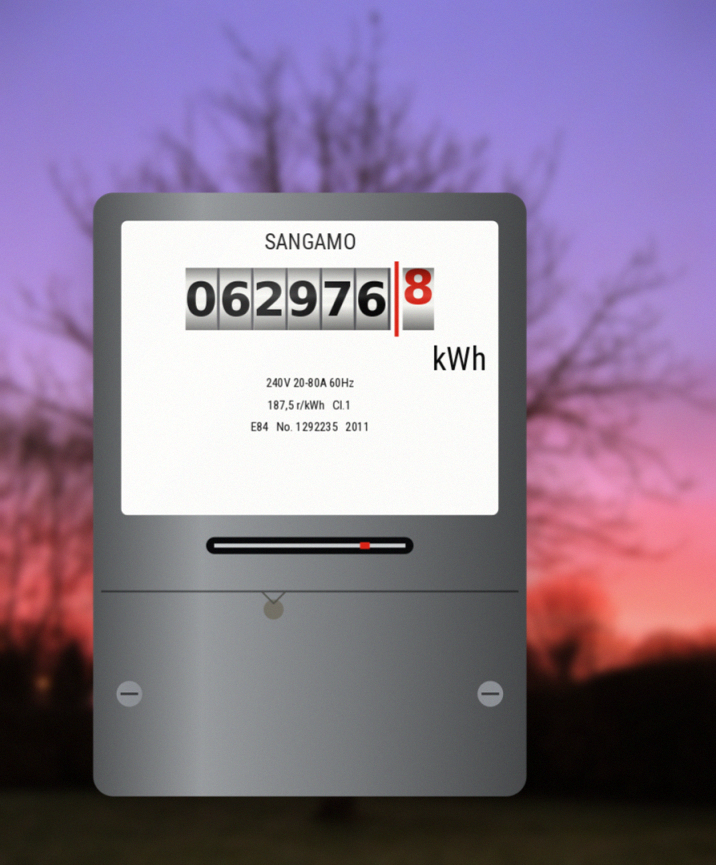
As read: 62976.8 (kWh)
